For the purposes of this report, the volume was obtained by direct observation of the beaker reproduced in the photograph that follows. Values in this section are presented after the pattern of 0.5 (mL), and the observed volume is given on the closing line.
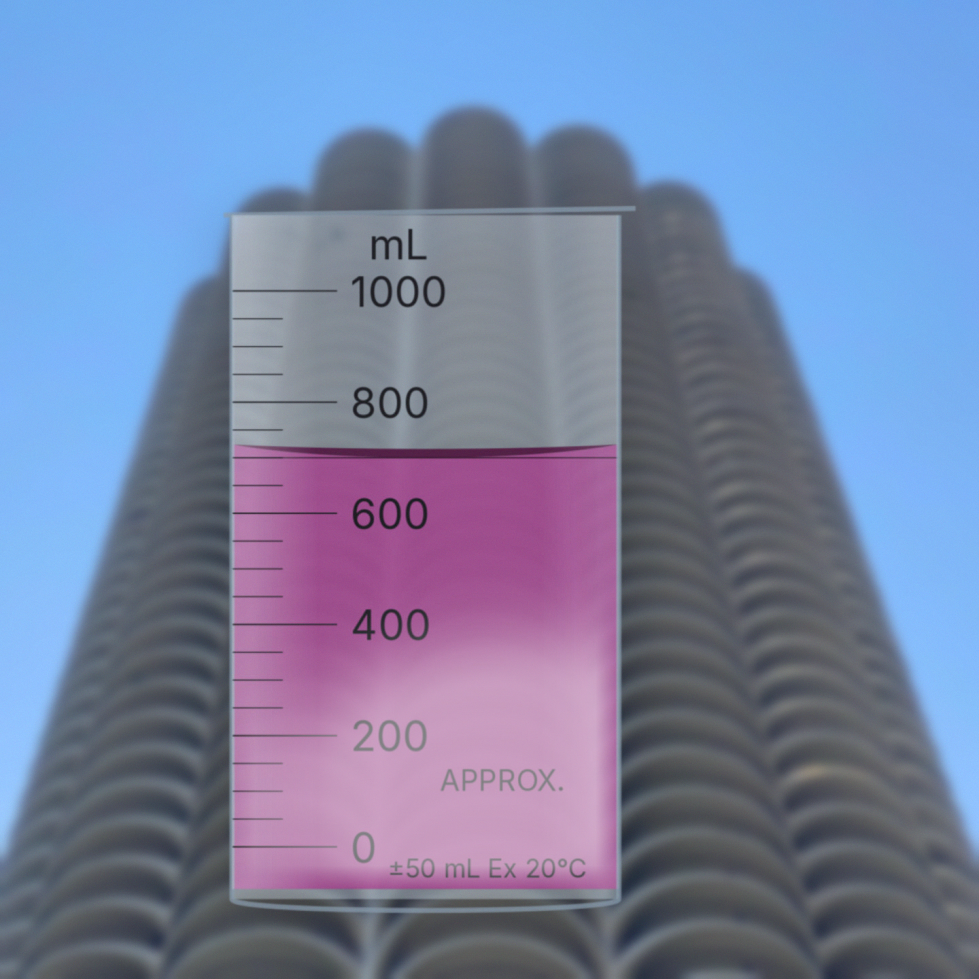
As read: 700 (mL)
